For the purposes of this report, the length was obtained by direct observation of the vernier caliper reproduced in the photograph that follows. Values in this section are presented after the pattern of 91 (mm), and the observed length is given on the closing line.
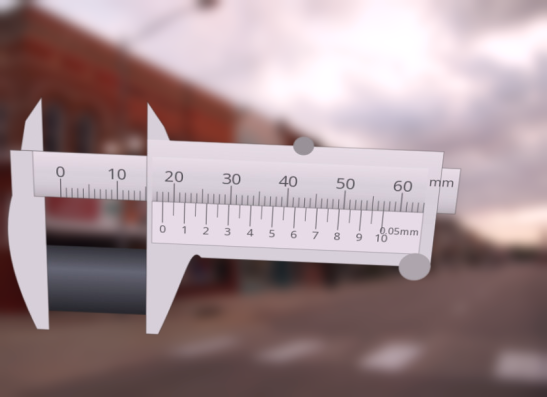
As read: 18.0 (mm)
